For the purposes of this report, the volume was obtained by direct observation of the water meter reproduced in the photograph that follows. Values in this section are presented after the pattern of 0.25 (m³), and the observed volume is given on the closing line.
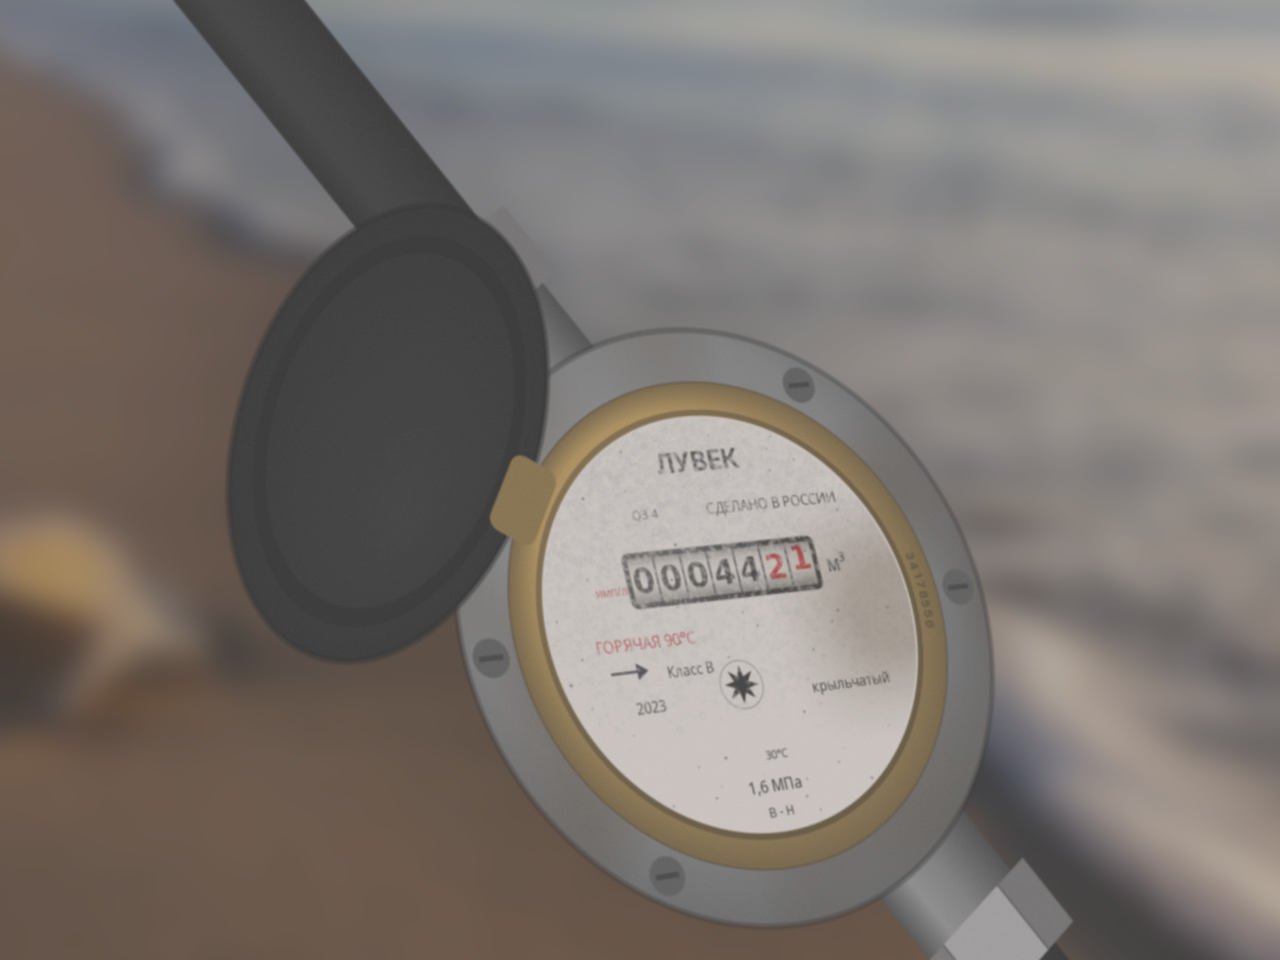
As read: 44.21 (m³)
